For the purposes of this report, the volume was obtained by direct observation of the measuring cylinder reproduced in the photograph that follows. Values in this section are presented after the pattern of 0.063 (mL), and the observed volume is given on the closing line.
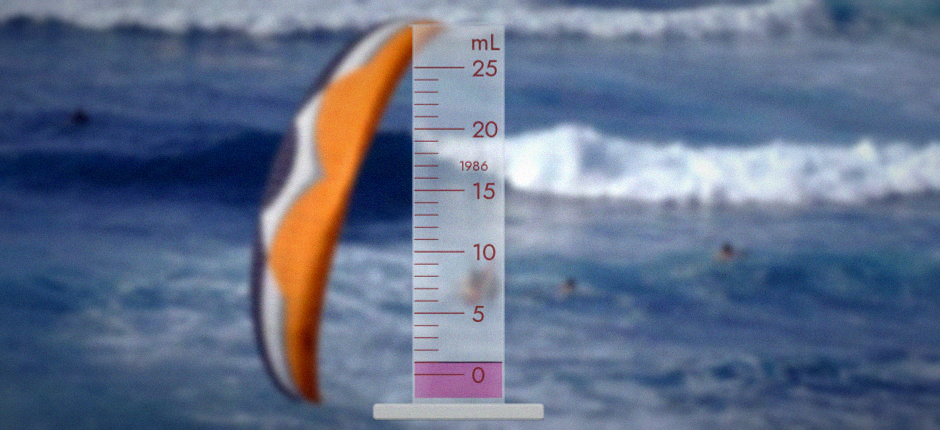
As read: 1 (mL)
